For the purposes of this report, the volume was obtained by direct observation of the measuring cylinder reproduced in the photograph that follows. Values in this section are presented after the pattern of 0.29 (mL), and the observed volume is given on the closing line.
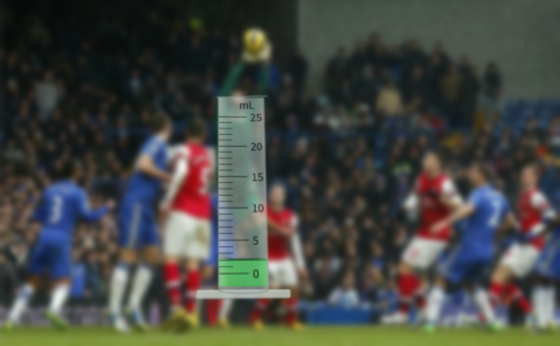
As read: 2 (mL)
